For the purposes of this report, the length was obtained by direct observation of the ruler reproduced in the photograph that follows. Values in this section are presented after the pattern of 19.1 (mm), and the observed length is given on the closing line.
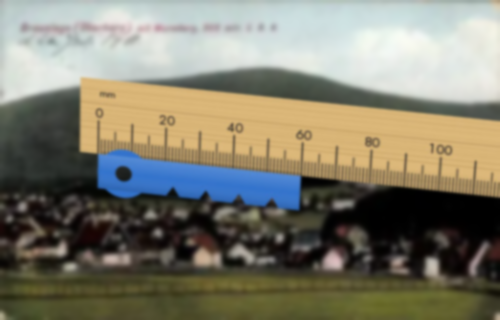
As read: 60 (mm)
